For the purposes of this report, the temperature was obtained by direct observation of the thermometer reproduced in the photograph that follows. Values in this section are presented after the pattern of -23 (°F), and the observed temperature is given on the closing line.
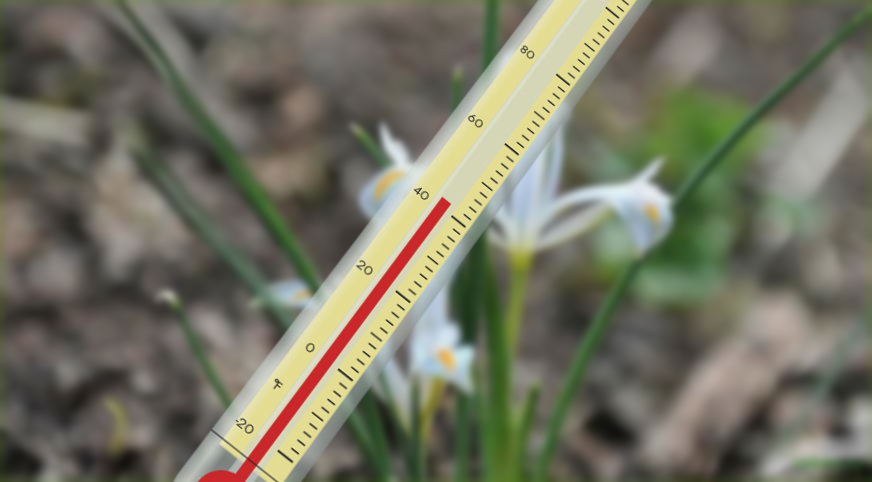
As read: 42 (°F)
